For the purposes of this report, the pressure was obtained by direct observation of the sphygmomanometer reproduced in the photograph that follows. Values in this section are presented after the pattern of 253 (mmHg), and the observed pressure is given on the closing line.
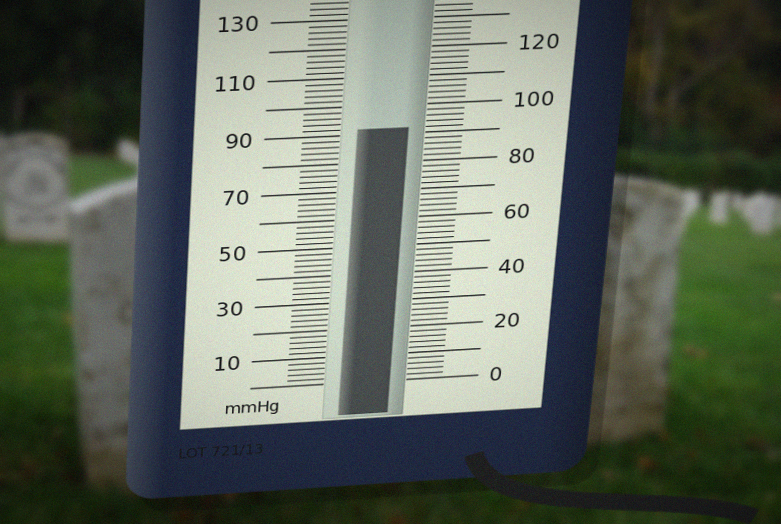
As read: 92 (mmHg)
